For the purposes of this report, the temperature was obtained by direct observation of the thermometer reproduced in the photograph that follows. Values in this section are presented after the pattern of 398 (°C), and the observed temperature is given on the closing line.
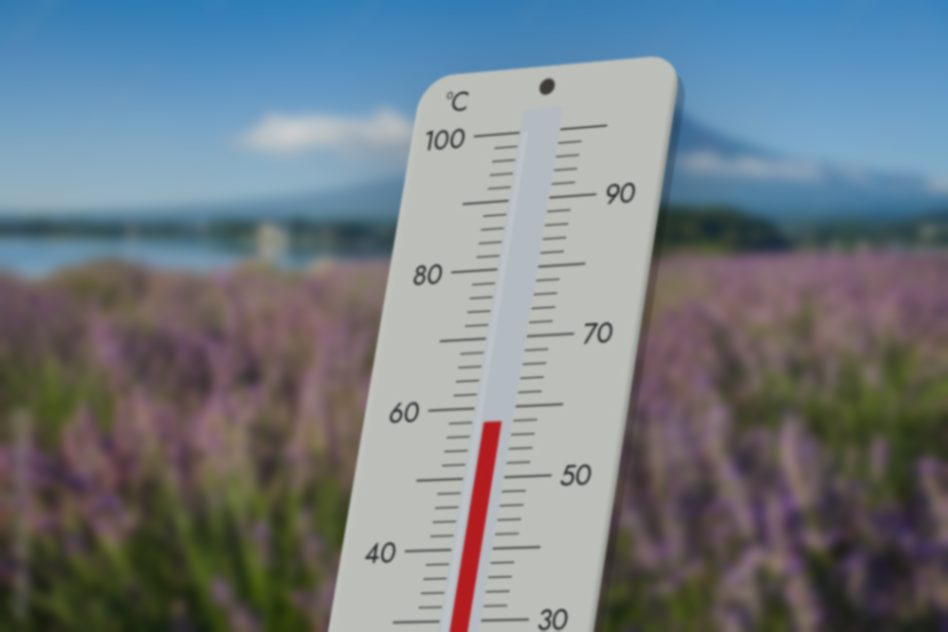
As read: 58 (°C)
